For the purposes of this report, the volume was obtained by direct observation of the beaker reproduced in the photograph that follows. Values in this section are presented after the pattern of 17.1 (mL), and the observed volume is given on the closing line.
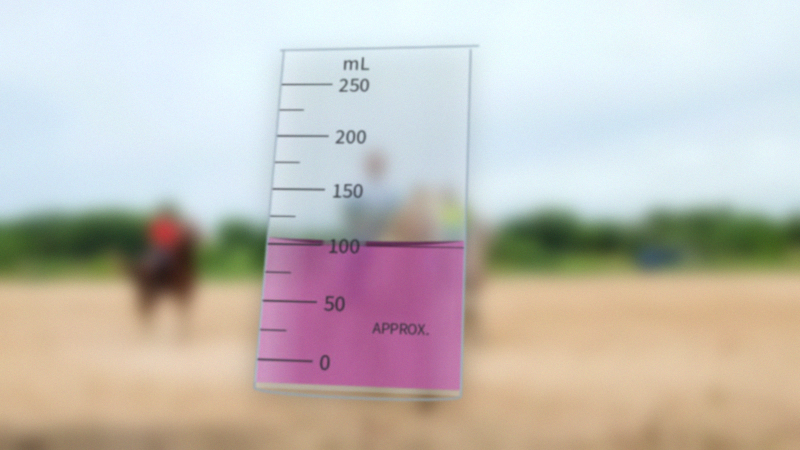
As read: 100 (mL)
